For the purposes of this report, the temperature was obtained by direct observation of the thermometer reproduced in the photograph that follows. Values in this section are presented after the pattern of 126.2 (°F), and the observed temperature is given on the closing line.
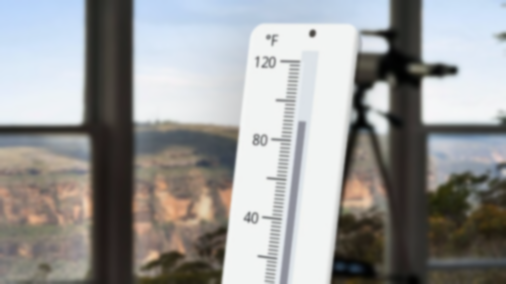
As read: 90 (°F)
